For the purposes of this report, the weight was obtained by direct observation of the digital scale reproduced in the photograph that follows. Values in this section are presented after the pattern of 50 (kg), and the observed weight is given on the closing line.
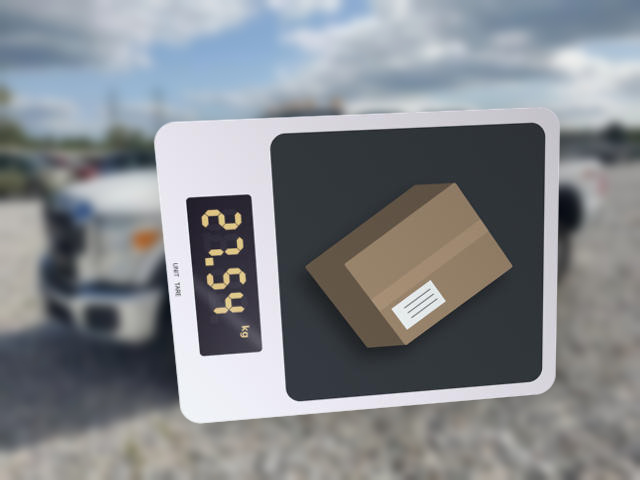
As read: 27.54 (kg)
